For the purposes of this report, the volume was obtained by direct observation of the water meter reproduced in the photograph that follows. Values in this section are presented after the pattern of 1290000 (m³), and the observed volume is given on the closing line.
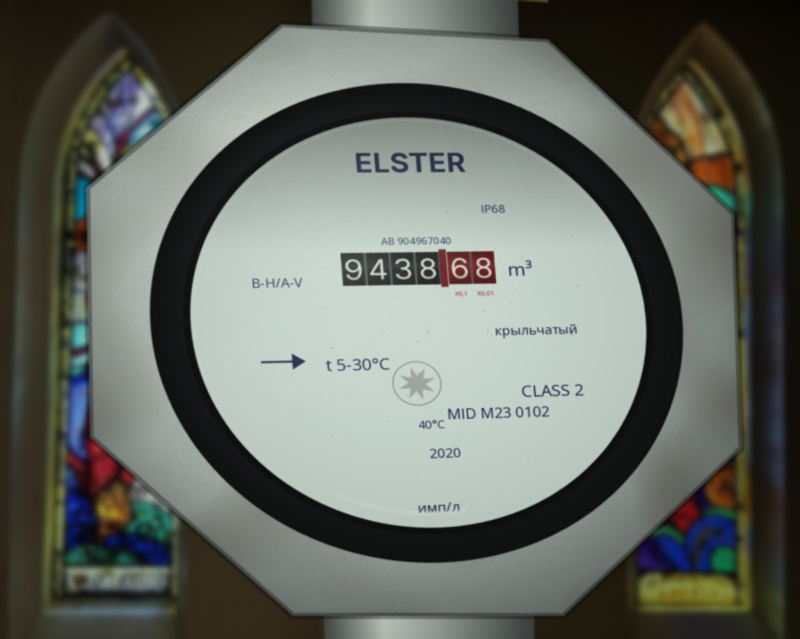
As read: 9438.68 (m³)
